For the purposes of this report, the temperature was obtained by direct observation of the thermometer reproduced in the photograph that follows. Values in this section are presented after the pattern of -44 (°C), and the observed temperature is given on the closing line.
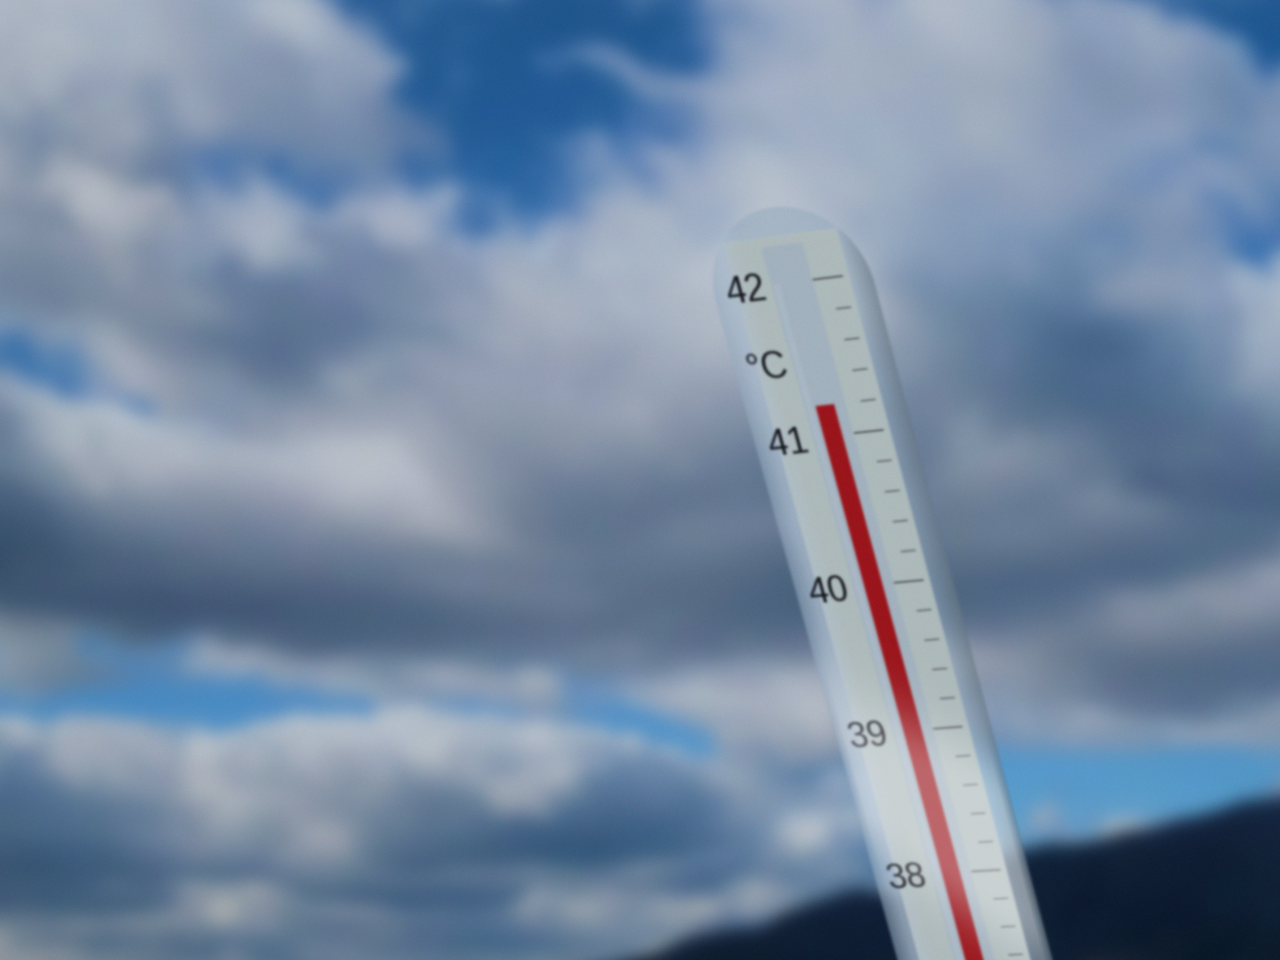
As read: 41.2 (°C)
